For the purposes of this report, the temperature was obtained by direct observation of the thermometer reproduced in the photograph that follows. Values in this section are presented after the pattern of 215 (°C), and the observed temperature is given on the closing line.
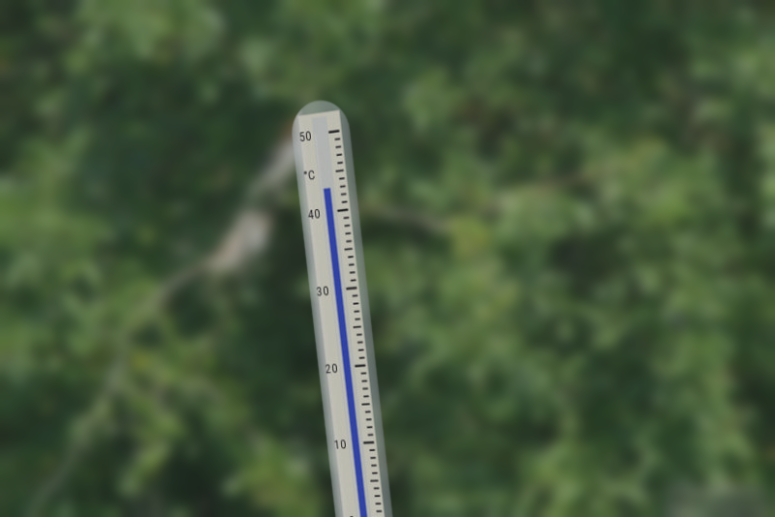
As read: 43 (°C)
